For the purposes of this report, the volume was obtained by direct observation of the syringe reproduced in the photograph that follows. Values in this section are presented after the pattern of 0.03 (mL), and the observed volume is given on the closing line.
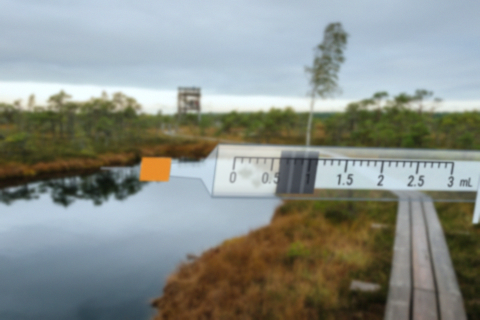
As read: 0.6 (mL)
